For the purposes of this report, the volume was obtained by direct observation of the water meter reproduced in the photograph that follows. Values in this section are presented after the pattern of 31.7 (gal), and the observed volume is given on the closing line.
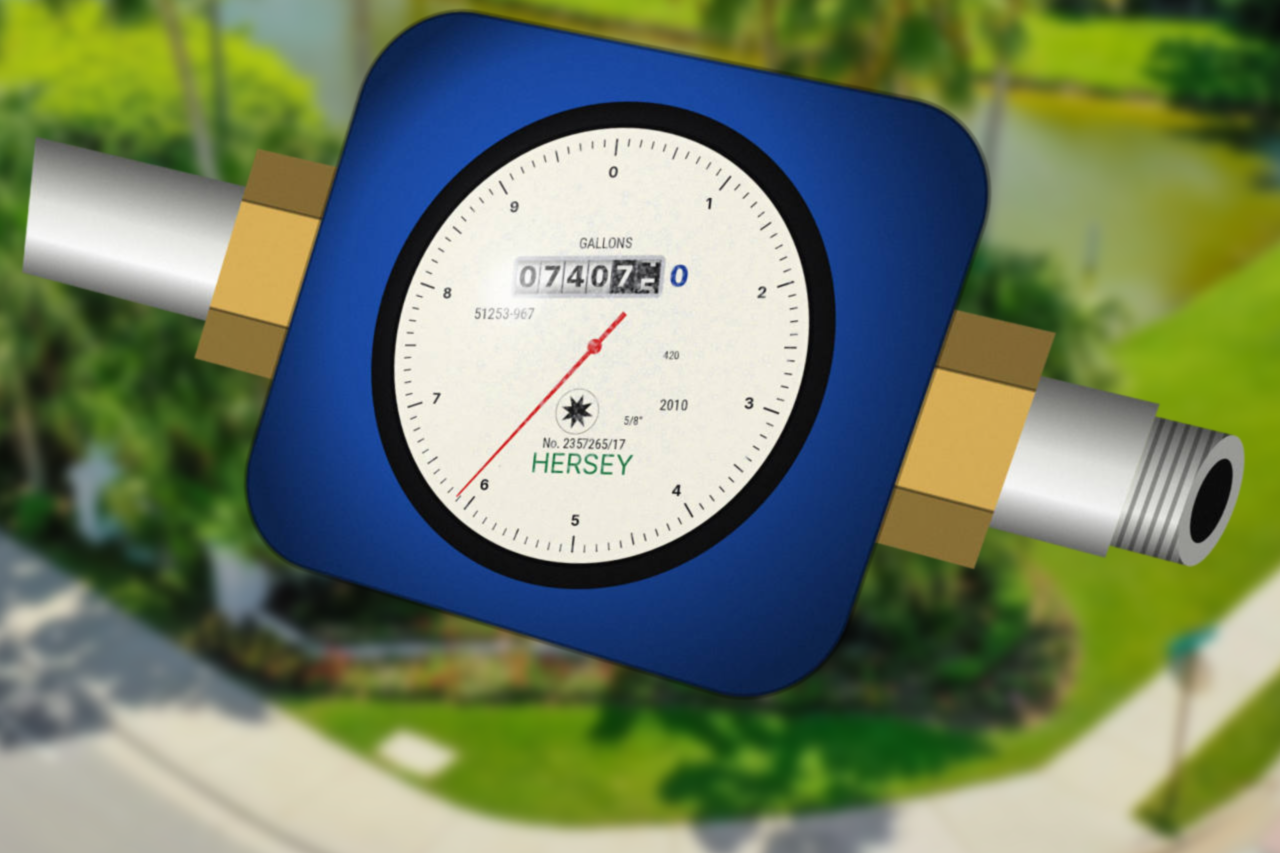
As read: 740746.1 (gal)
